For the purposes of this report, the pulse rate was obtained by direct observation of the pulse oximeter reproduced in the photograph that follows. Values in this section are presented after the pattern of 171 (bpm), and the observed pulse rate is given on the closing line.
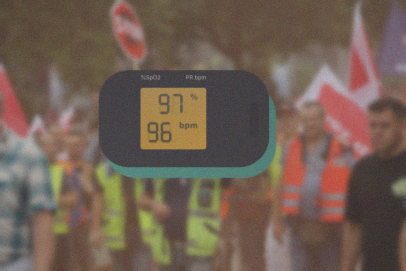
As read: 96 (bpm)
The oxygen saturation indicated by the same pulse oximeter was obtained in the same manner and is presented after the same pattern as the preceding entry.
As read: 97 (%)
